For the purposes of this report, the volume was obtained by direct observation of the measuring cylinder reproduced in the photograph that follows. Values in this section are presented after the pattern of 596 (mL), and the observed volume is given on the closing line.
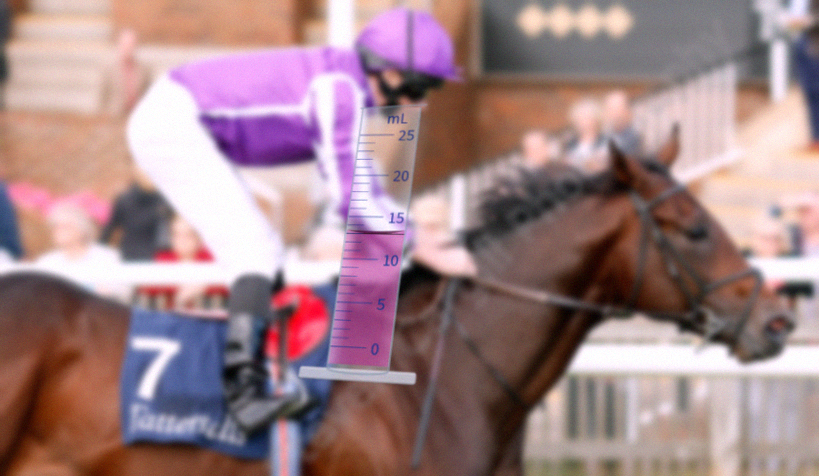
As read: 13 (mL)
